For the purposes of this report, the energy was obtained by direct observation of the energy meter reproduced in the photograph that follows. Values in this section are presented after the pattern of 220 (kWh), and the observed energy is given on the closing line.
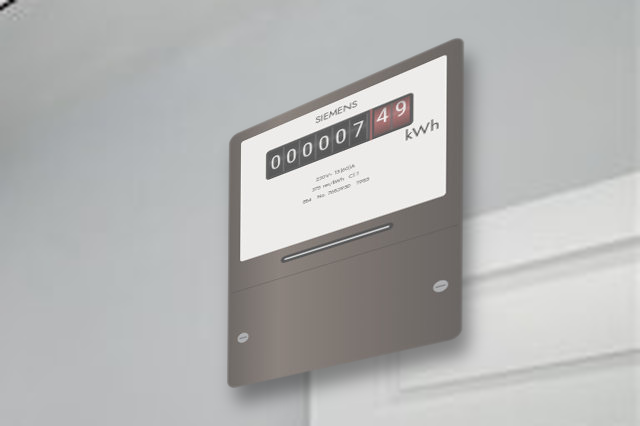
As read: 7.49 (kWh)
